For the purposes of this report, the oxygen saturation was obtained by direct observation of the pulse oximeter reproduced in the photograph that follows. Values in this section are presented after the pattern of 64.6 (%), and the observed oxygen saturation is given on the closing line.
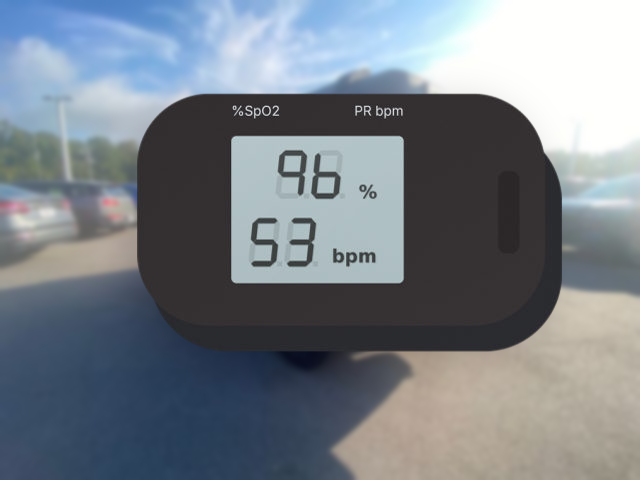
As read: 96 (%)
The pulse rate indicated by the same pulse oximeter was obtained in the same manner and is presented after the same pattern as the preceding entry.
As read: 53 (bpm)
